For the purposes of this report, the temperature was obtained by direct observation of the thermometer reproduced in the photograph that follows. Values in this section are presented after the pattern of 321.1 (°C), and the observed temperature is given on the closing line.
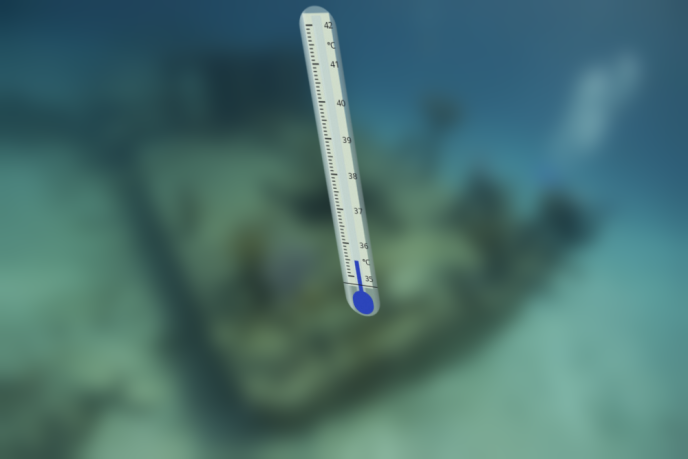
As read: 35.5 (°C)
